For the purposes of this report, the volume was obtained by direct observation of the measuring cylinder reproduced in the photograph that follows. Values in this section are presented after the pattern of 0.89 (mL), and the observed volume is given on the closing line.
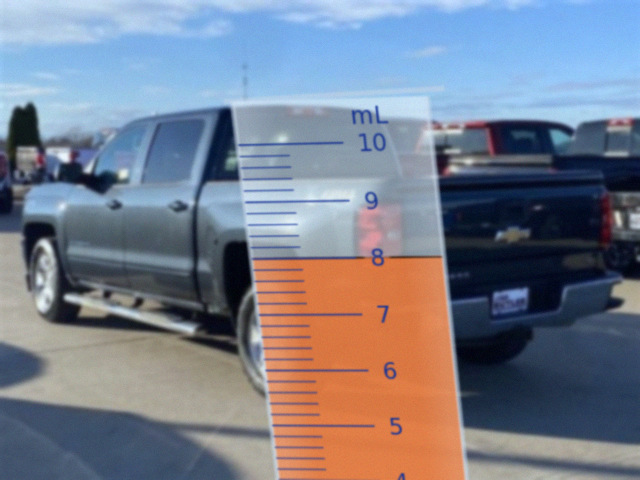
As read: 8 (mL)
